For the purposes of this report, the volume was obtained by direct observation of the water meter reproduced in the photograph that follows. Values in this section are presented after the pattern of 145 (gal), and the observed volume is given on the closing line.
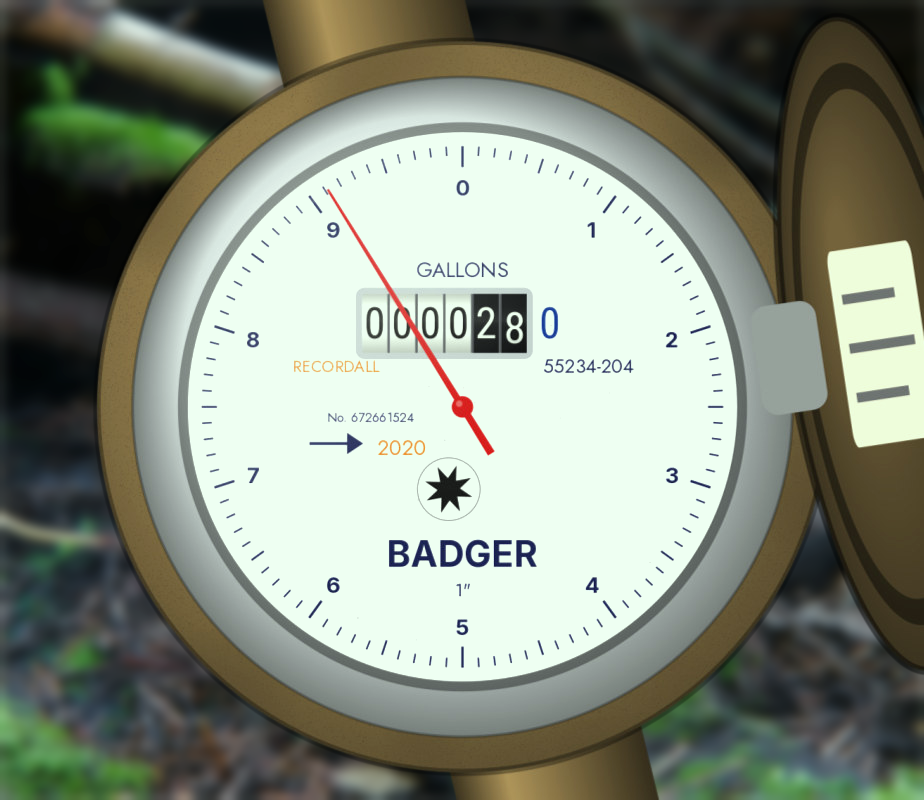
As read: 279.1 (gal)
